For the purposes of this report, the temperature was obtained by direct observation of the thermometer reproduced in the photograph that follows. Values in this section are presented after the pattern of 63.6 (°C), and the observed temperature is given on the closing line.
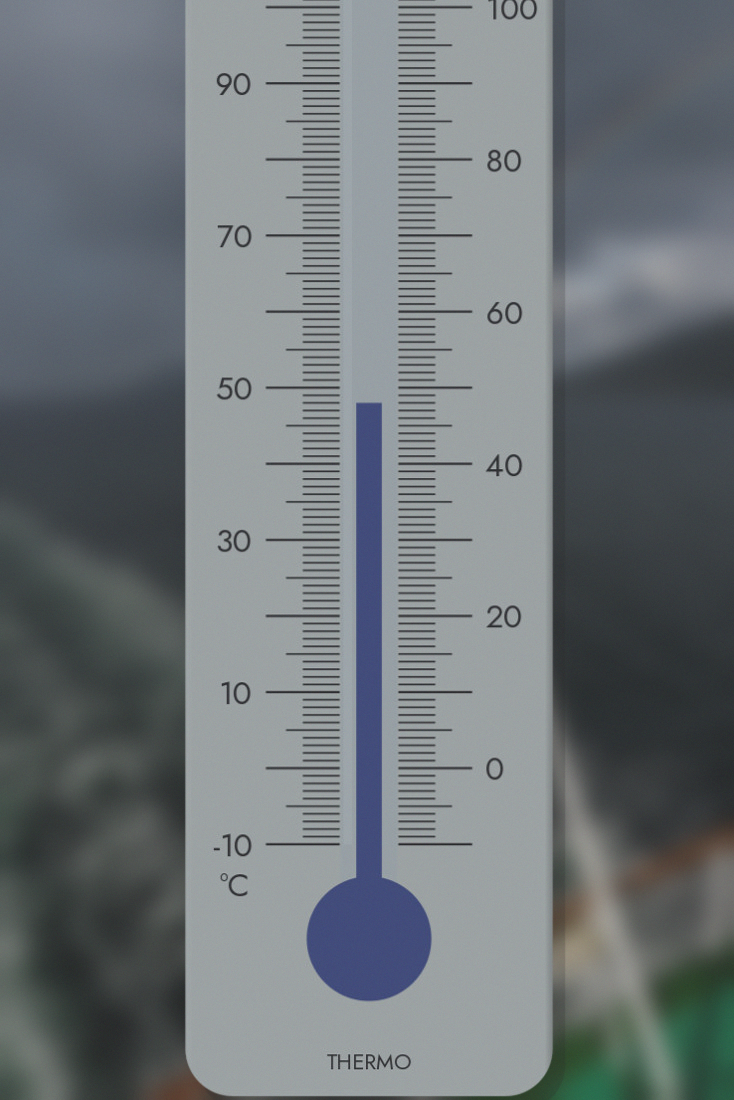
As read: 48 (°C)
